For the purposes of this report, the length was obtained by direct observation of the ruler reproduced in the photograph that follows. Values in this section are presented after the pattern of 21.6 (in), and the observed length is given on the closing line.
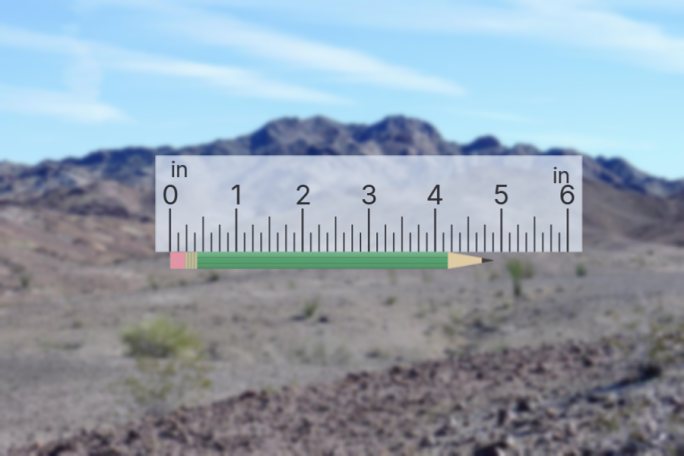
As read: 4.875 (in)
